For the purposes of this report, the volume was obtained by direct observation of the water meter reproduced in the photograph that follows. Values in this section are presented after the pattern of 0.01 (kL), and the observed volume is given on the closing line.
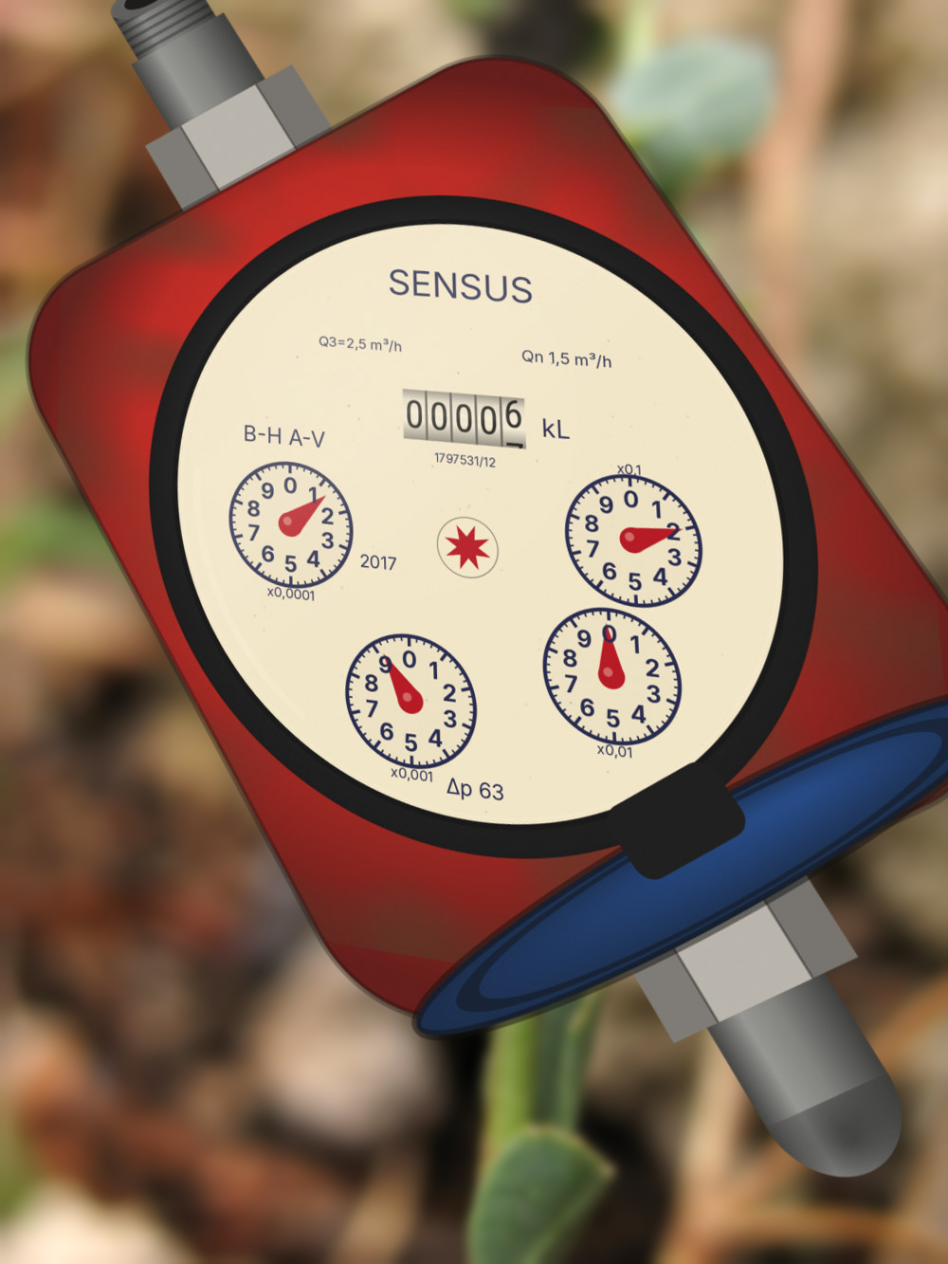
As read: 6.1991 (kL)
